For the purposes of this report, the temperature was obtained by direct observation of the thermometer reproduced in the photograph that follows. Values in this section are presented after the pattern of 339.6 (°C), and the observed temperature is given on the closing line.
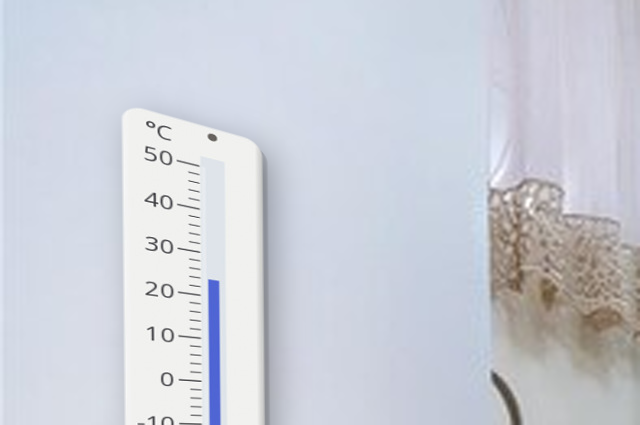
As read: 24 (°C)
